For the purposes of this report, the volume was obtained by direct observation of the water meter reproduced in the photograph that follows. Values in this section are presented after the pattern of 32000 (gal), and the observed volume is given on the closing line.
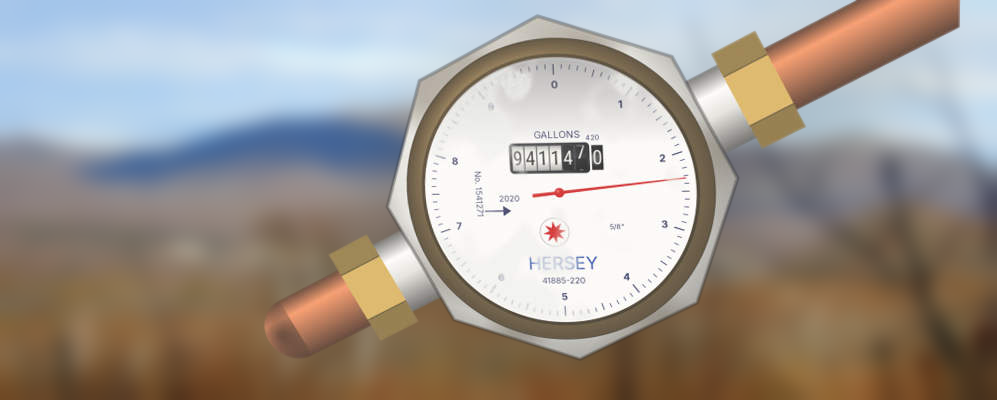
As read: 9411472.3 (gal)
